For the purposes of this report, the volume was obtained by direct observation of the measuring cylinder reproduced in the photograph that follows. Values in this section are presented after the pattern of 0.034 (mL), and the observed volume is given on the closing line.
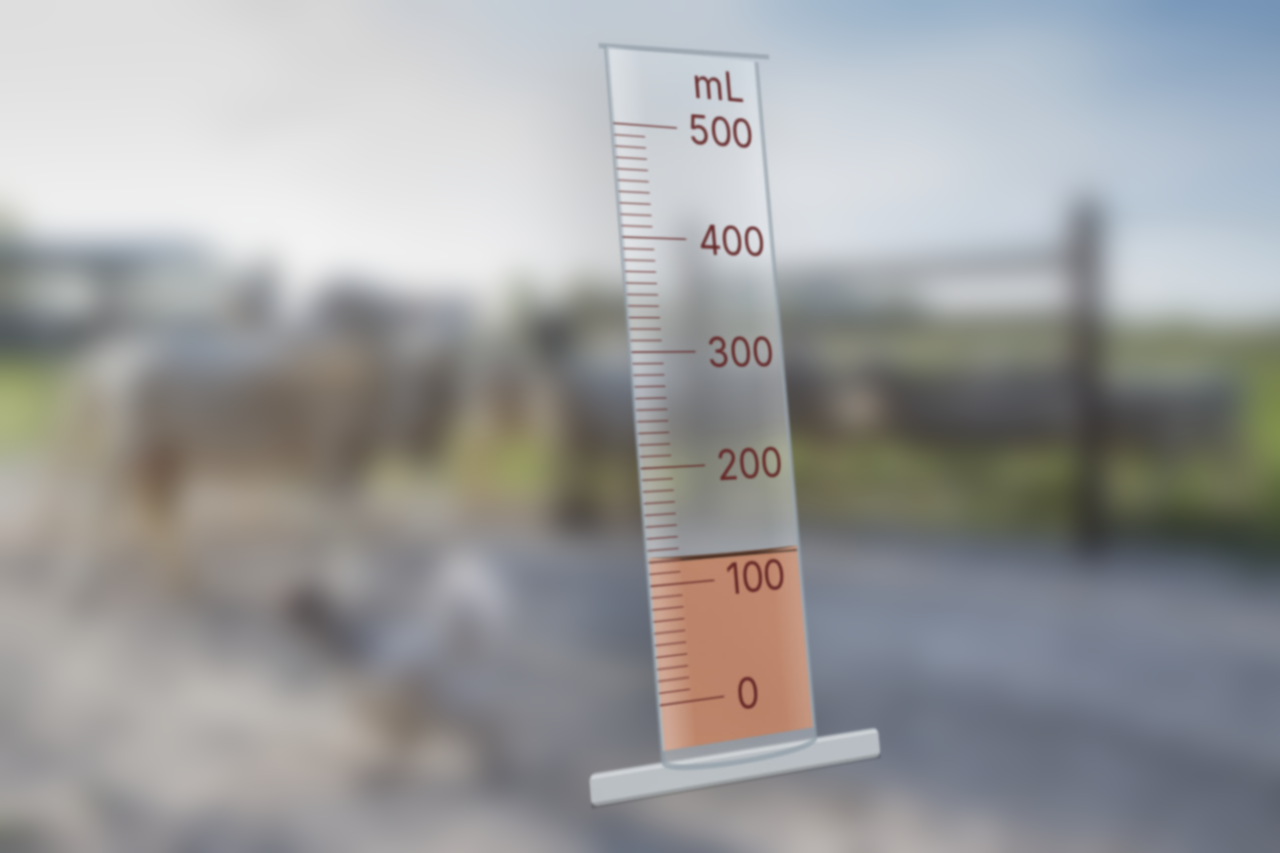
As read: 120 (mL)
